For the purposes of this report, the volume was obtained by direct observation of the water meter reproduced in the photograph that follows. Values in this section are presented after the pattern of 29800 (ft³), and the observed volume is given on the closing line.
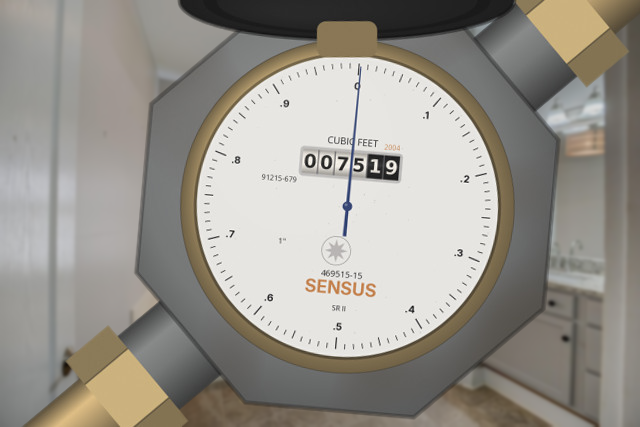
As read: 7519.00 (ft³)
